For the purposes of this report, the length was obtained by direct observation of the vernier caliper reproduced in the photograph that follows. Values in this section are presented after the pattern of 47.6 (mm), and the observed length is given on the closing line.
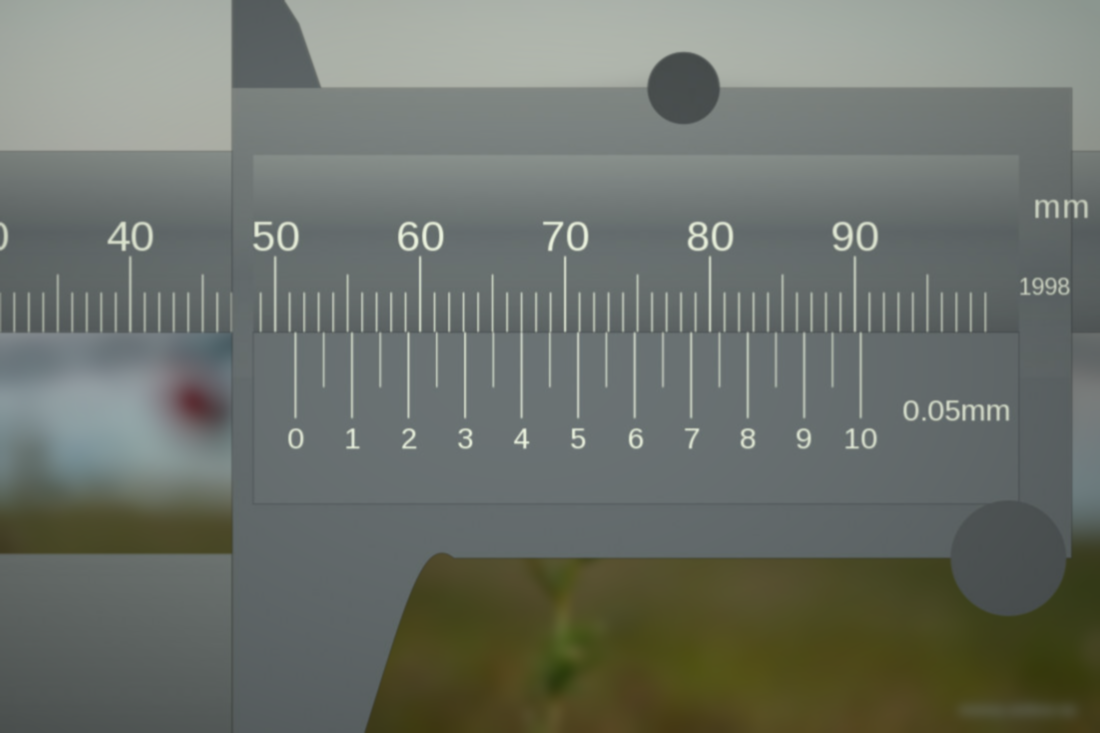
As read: 51.4 (mm)
